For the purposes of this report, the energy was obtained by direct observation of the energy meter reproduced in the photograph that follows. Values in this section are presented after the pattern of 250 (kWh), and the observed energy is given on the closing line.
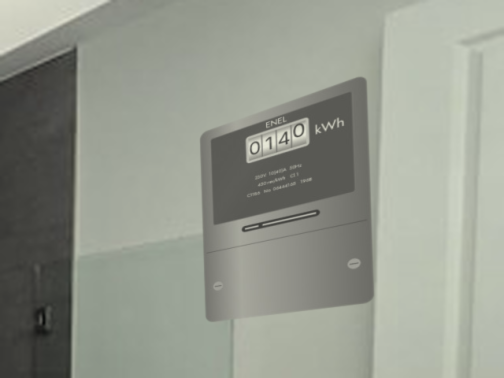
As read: 140 (kWh)
